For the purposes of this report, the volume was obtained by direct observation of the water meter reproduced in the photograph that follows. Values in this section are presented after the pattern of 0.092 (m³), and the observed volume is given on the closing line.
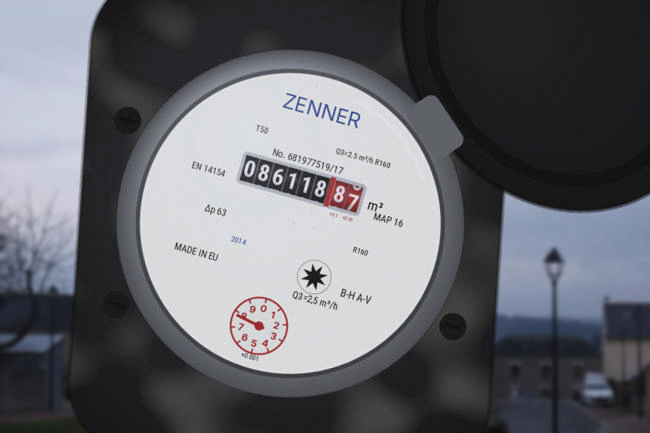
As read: 86118.867 (m³)
